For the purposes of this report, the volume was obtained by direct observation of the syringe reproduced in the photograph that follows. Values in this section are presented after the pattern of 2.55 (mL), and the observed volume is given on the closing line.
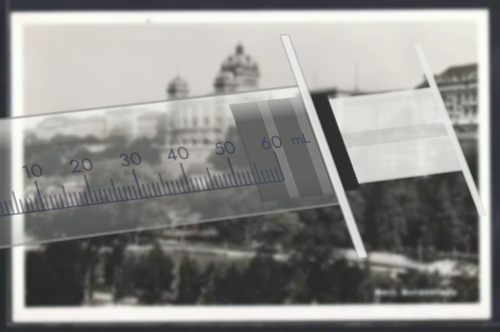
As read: 54 (mL)
